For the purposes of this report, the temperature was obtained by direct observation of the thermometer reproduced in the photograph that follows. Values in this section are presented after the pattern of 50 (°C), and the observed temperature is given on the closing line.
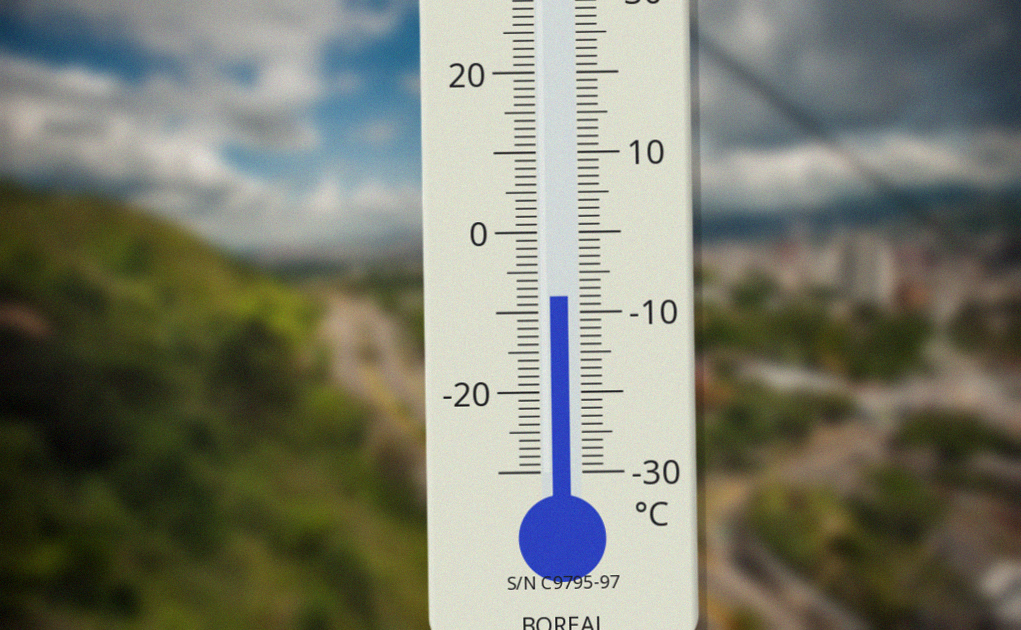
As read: -8 (°C)
